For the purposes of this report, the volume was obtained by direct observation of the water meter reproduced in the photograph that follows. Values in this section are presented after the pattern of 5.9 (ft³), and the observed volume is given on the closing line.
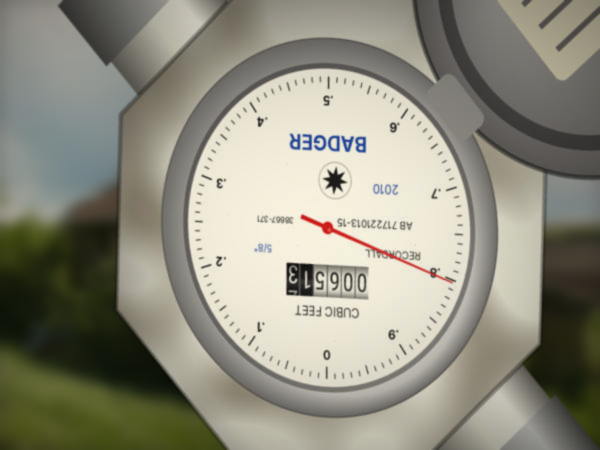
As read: 6512.80 (ft³)
